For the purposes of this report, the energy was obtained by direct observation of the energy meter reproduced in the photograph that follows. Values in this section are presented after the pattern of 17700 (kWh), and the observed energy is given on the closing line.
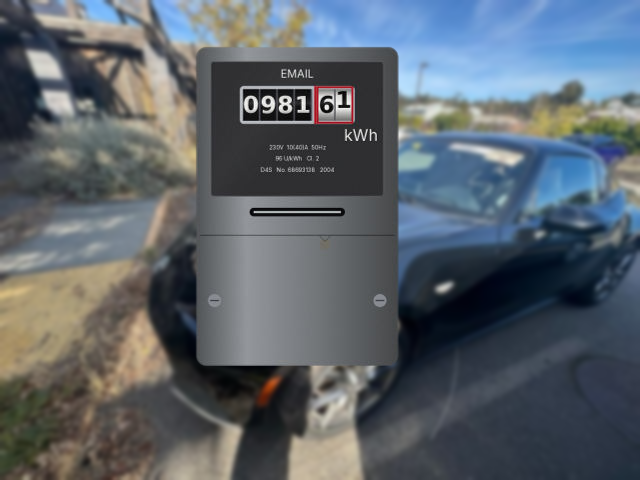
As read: 981.61 (kWh)
